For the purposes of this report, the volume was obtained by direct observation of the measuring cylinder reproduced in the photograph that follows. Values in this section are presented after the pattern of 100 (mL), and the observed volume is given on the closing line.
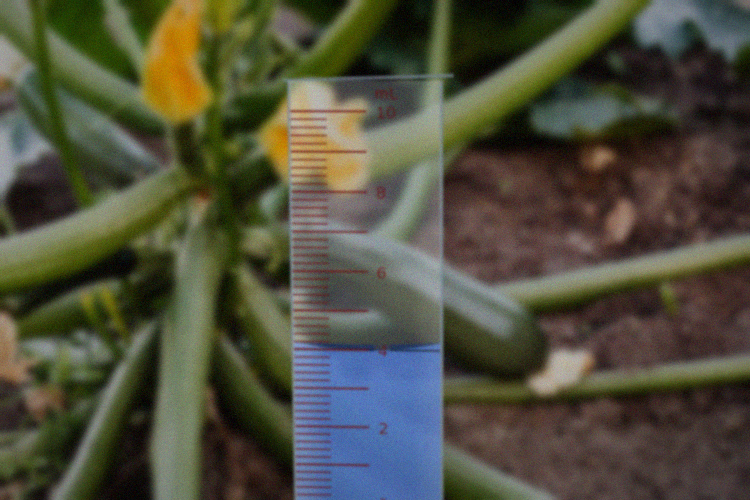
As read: 4 (mL)
